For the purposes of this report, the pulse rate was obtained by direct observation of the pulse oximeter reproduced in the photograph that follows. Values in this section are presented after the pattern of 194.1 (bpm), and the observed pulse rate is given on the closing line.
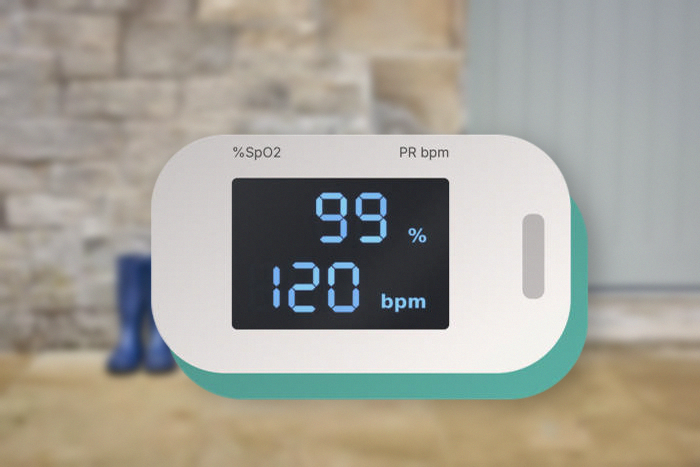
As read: 120 (bpm)
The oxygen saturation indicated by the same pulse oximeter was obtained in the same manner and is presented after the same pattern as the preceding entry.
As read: 99 (%)
